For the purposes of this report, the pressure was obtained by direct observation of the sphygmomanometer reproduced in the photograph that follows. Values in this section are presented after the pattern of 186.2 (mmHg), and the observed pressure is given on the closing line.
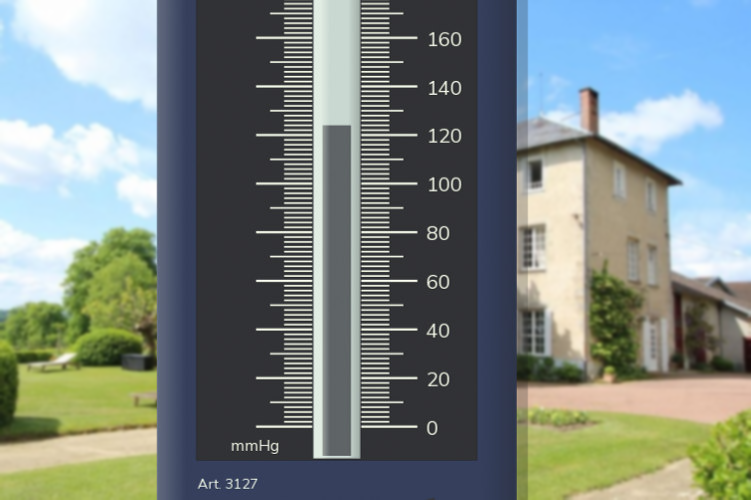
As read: 124 (mmHg)
